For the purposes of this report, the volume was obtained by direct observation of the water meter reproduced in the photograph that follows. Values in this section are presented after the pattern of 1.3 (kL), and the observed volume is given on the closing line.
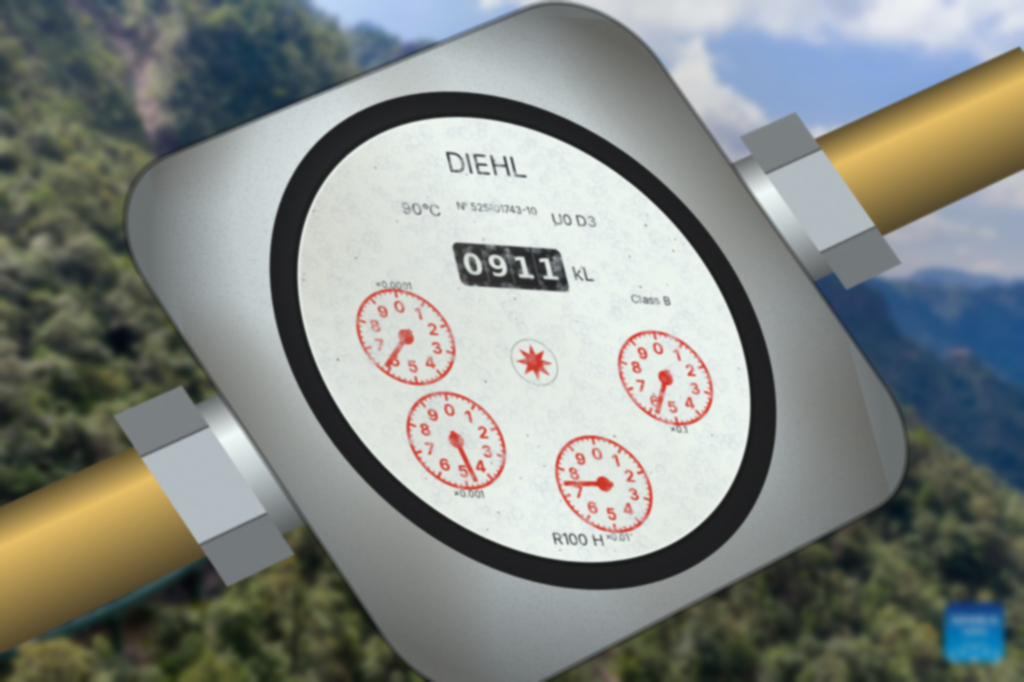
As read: 911.5746 (kL)
